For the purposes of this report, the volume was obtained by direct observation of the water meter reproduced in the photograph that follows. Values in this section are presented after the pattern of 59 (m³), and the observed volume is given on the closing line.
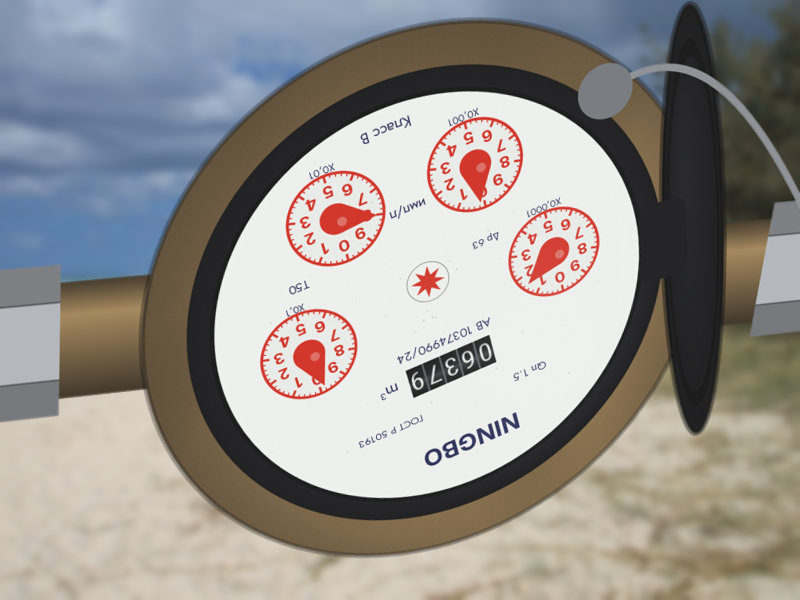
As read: 6378.9801 (m³)
